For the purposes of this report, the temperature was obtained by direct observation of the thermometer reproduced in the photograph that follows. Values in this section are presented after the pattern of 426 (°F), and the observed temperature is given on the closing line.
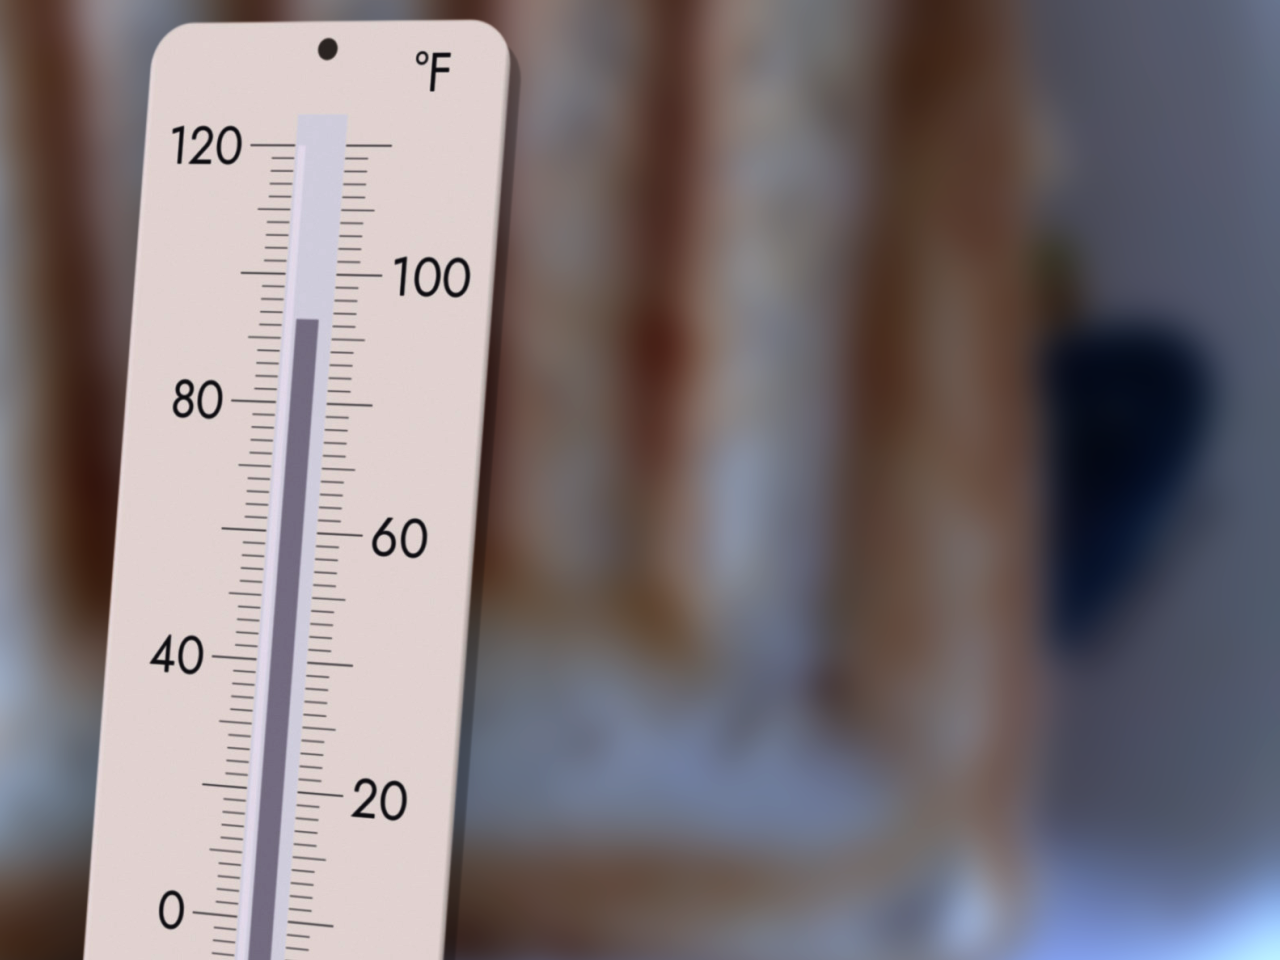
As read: 93 (°F)
